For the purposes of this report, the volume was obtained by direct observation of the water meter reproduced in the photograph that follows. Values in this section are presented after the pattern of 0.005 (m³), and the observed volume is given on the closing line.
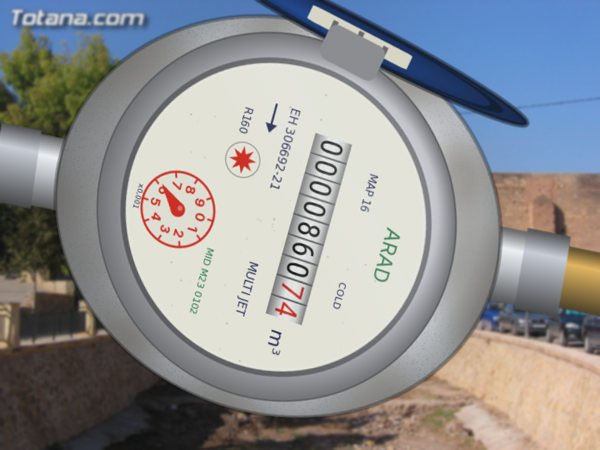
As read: 860.746 (m³)
